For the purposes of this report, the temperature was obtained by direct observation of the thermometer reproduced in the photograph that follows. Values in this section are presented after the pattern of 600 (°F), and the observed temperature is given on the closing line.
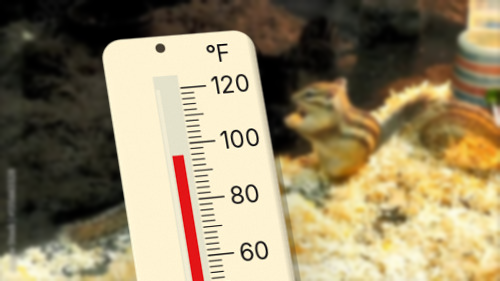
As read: 96 (°F)
